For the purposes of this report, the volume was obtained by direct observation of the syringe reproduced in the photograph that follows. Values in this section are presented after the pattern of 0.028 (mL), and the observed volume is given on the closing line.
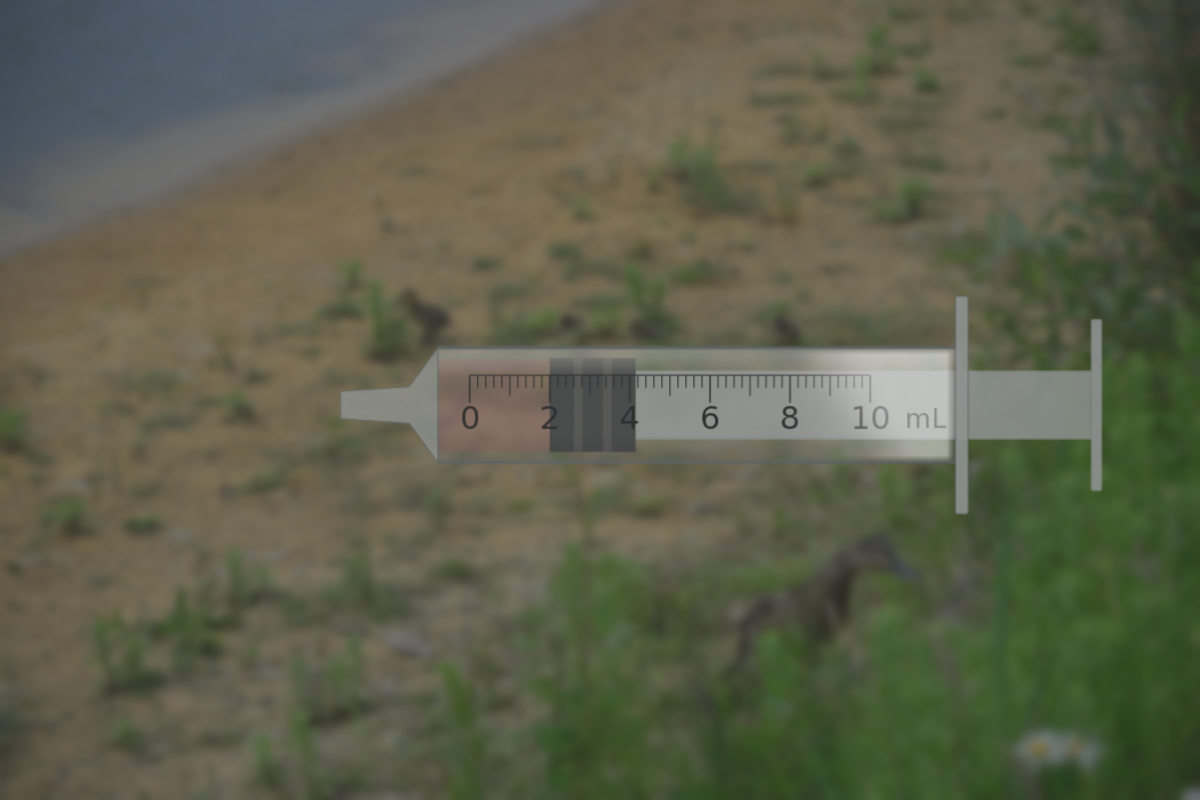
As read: 2 (mL)
